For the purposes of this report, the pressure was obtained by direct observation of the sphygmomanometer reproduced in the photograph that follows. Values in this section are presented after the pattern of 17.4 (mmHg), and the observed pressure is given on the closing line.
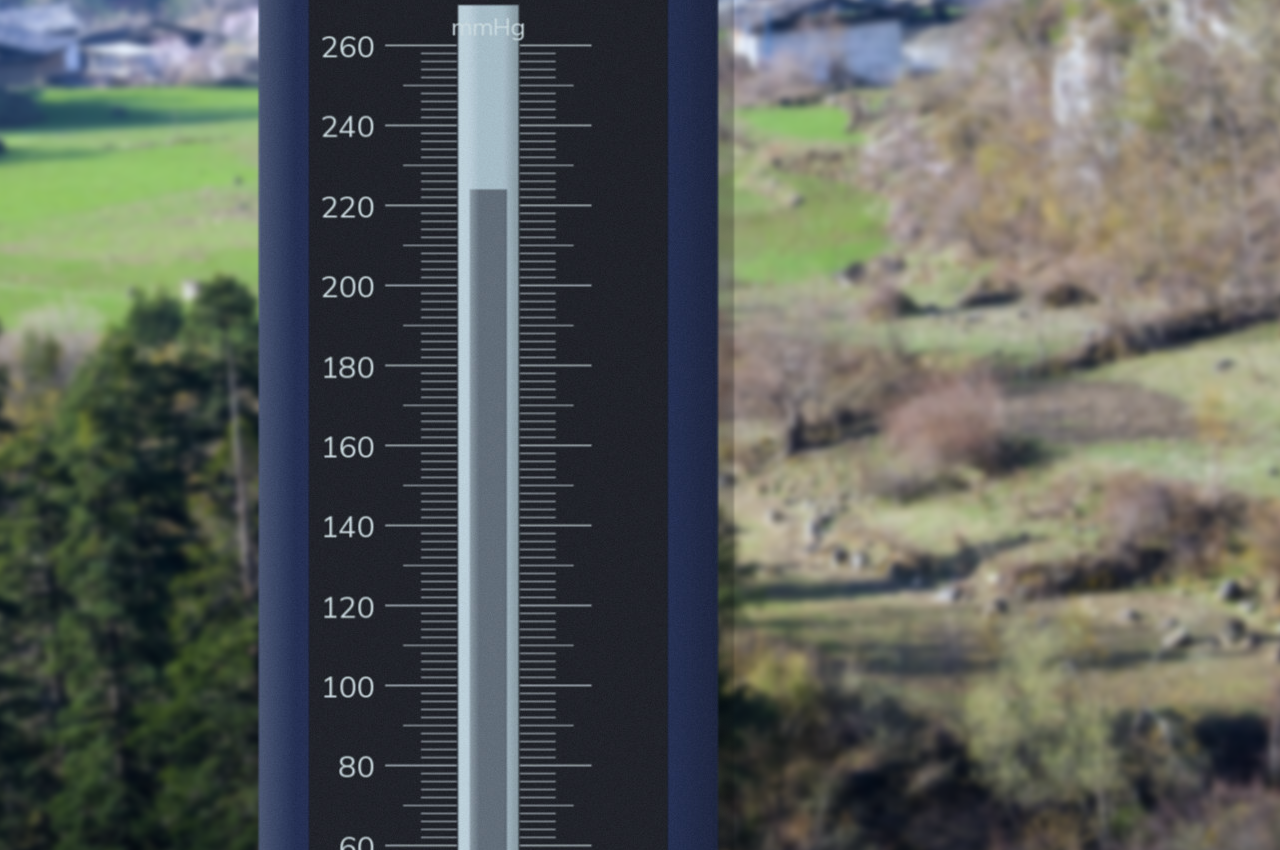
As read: 224 (mmHg)
